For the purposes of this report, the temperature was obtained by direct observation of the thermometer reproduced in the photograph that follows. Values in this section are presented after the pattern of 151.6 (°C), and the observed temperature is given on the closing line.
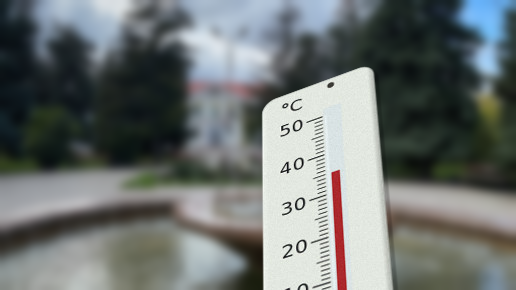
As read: 35 (°C)
